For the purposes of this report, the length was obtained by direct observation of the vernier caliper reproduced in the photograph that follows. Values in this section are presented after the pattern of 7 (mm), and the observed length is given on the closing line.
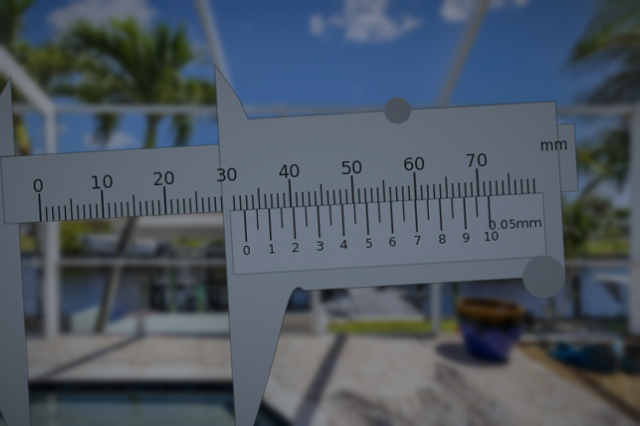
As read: 32.6 (mm)
